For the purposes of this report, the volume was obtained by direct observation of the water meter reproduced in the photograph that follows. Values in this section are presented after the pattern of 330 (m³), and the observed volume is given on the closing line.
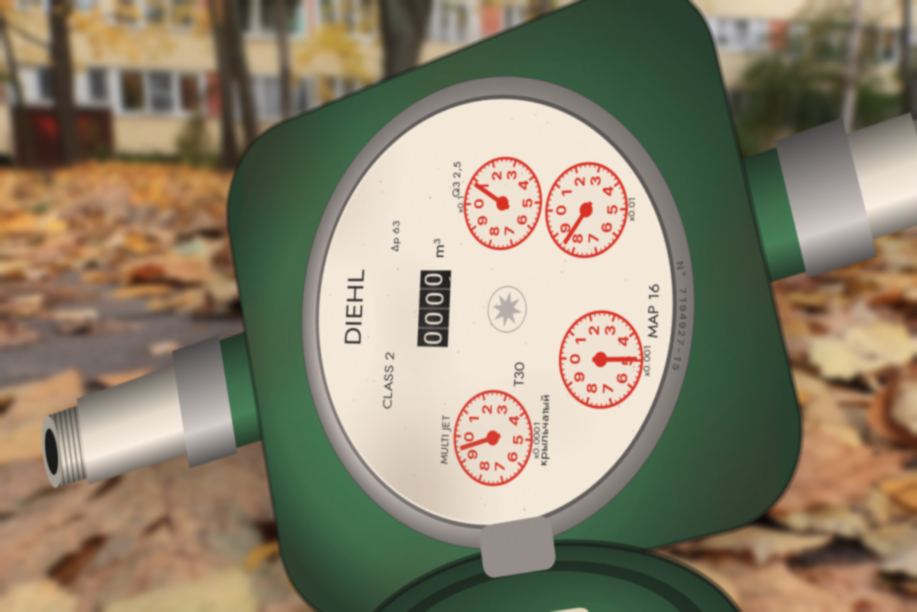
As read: 0.0849 (m³)
